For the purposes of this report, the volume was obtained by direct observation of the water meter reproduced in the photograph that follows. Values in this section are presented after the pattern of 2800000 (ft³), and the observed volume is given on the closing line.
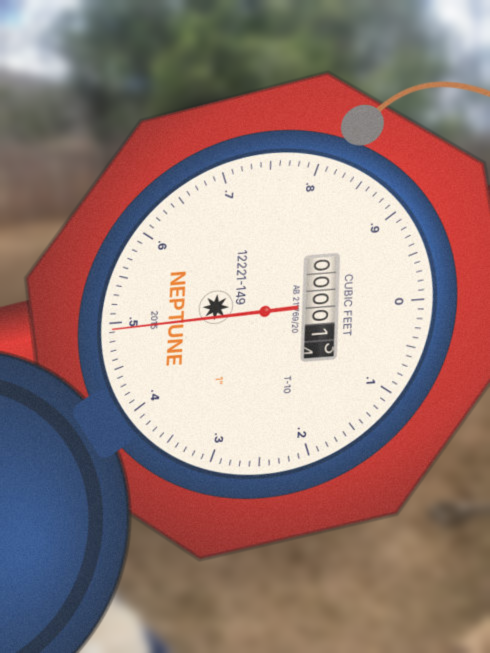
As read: 13.49 (ft³)
